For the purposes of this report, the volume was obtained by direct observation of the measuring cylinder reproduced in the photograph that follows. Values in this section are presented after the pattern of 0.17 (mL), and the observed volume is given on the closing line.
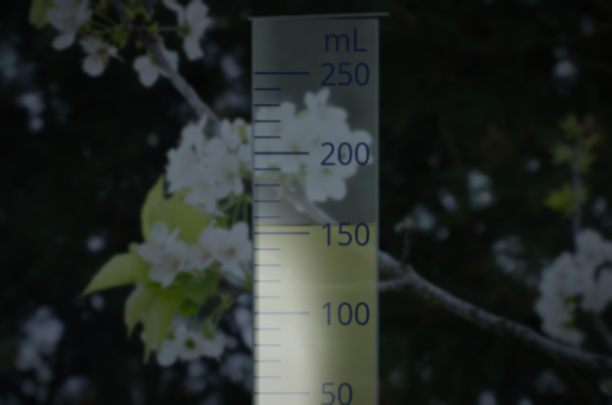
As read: 155 (mL)
